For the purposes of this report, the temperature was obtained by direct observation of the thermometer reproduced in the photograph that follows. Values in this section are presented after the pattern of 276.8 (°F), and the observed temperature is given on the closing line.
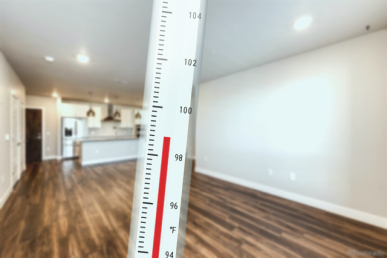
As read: 98.8 (°F)
